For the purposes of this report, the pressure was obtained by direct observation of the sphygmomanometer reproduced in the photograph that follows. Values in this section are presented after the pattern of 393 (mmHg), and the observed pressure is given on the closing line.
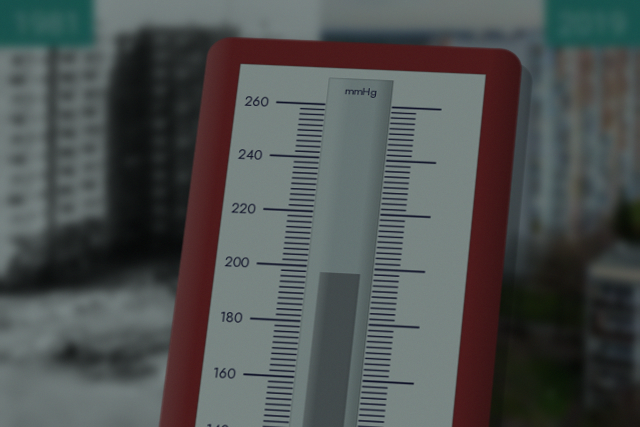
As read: 198 (mmHg)
